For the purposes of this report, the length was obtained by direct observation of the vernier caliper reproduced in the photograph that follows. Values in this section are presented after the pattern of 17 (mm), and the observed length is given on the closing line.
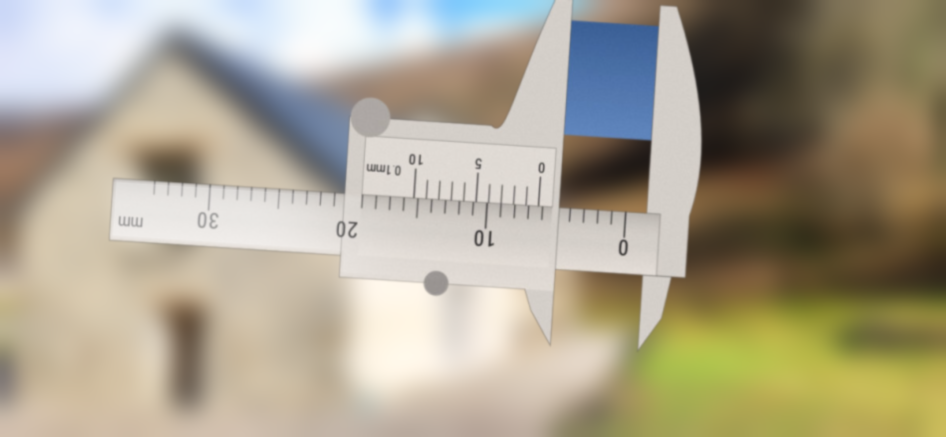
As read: 6.3 (mm)
